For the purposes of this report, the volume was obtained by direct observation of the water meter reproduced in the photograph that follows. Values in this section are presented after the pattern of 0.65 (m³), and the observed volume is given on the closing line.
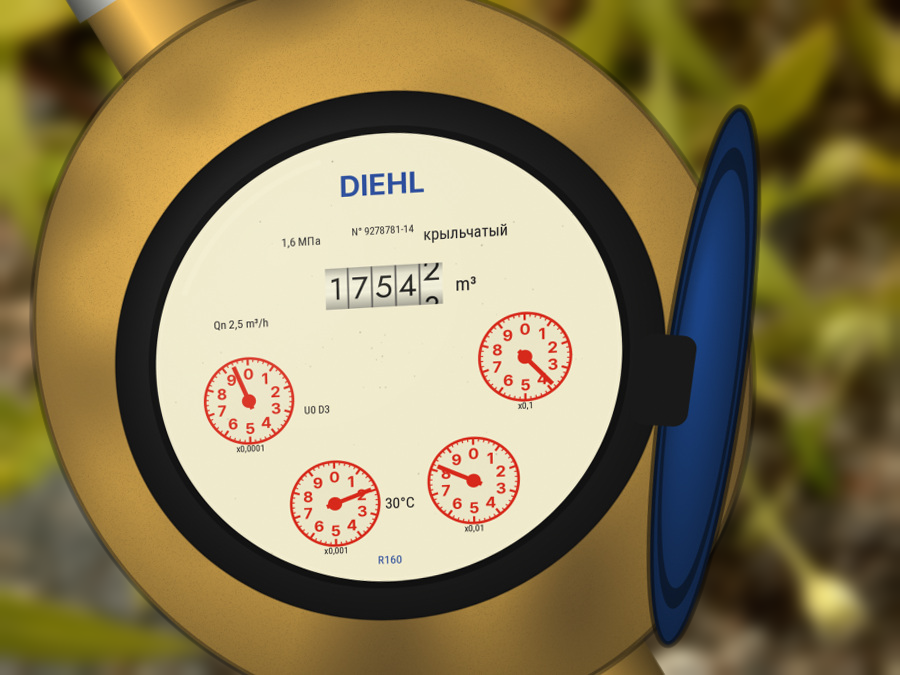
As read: 17542.3819 (m³)
